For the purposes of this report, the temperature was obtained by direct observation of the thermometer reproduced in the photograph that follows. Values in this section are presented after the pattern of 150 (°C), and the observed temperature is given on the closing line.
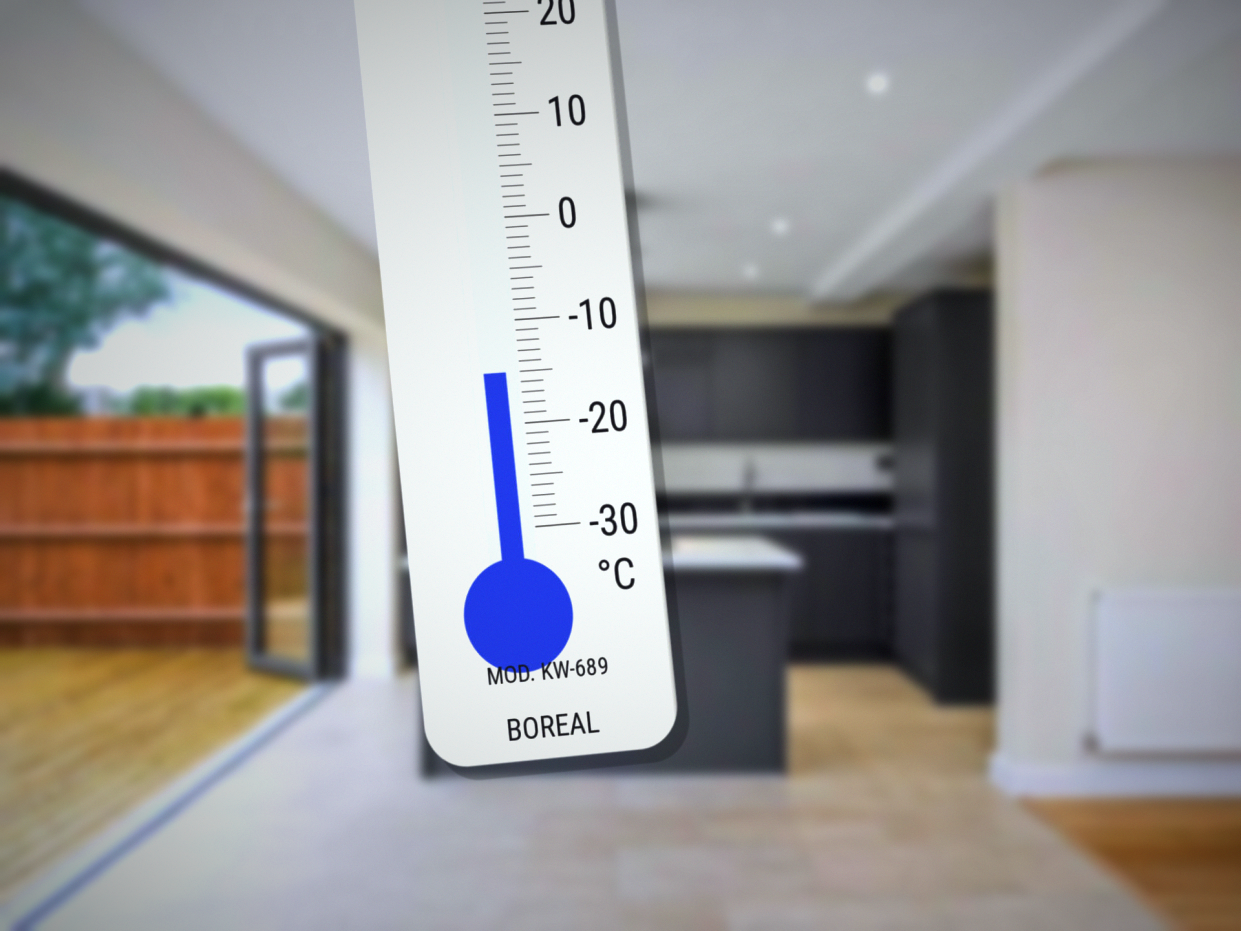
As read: -15 (°C)
